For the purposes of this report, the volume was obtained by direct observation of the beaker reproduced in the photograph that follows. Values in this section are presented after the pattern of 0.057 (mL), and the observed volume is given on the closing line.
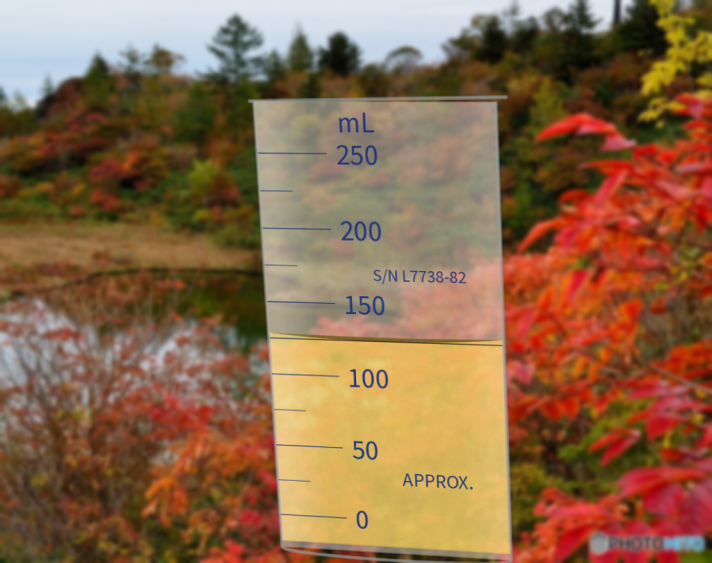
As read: 125 (mL)
